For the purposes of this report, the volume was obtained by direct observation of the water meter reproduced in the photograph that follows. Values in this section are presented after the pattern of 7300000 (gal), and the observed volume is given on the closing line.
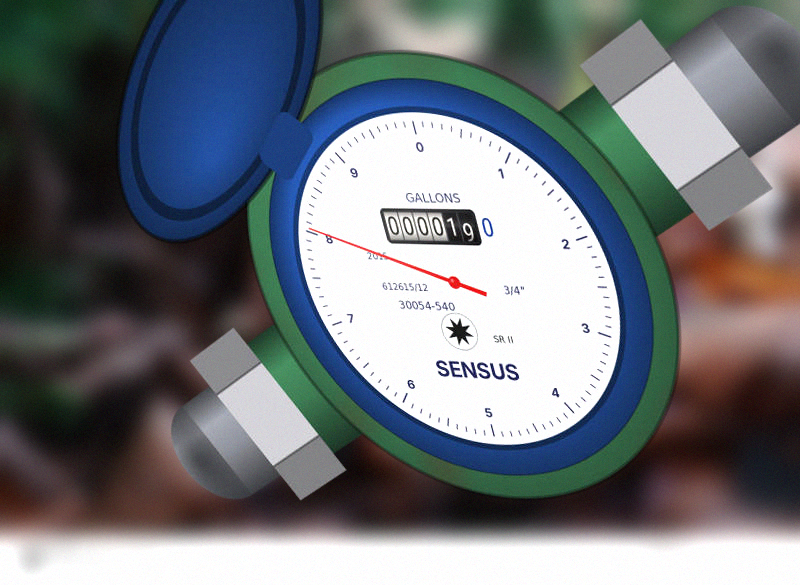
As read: 188.0 (gal)
